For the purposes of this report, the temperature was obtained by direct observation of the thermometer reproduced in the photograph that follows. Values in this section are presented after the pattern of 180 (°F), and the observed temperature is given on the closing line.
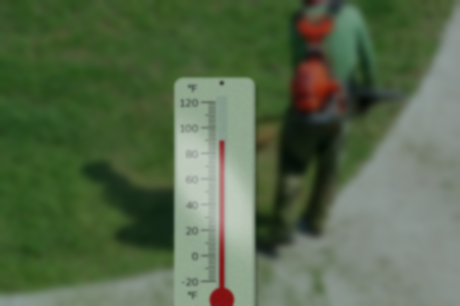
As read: 90 (°F)
